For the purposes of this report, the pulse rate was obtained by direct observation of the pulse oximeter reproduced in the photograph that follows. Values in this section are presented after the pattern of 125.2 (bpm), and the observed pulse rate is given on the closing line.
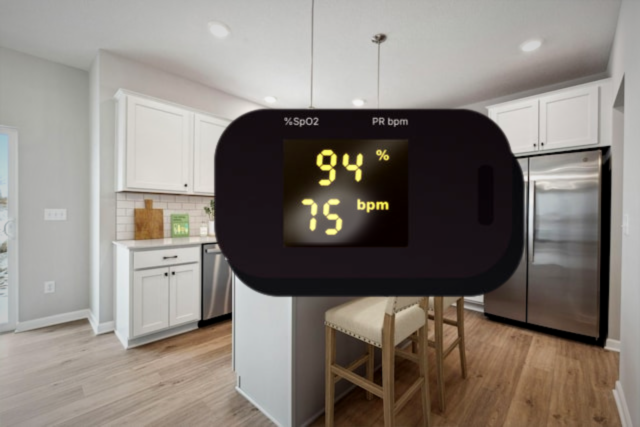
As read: 75 (bpm)
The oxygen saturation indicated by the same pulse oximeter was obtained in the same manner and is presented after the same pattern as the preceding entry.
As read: 94 (%)
